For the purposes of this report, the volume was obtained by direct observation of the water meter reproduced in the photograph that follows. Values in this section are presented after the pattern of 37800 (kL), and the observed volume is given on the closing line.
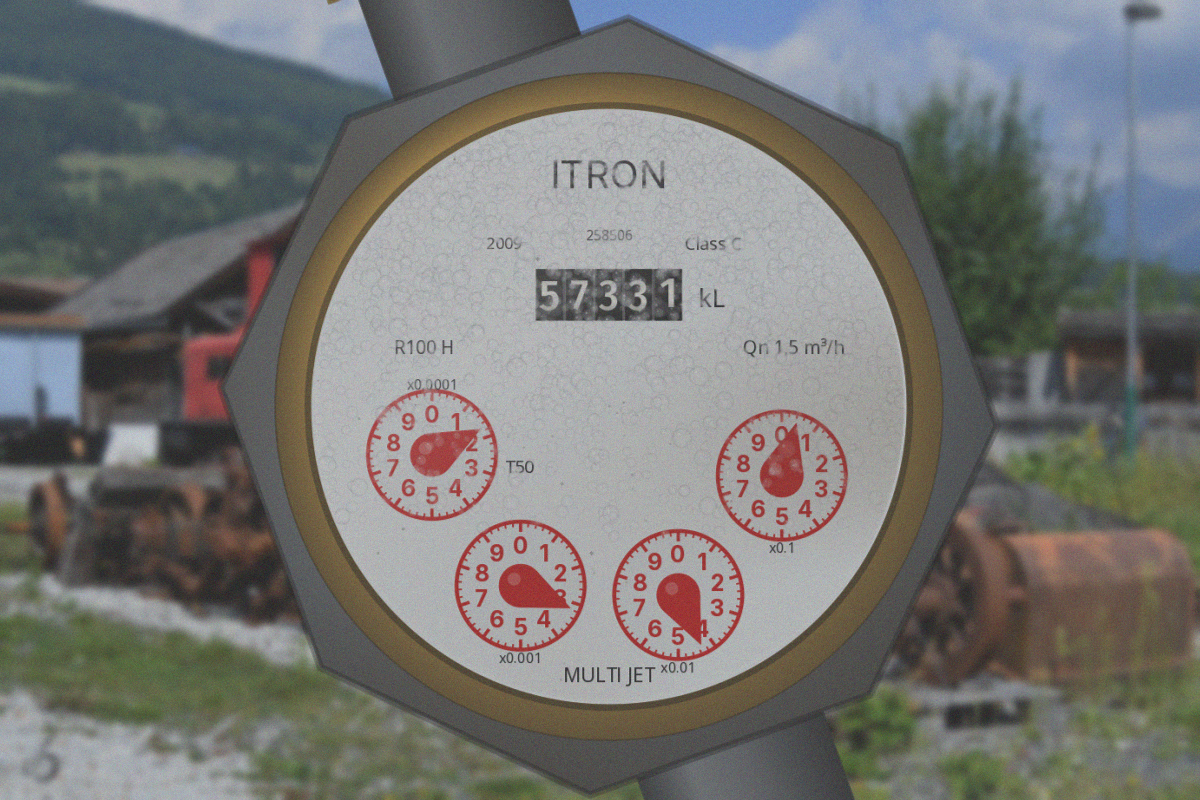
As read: 57331.0431 (kL)
